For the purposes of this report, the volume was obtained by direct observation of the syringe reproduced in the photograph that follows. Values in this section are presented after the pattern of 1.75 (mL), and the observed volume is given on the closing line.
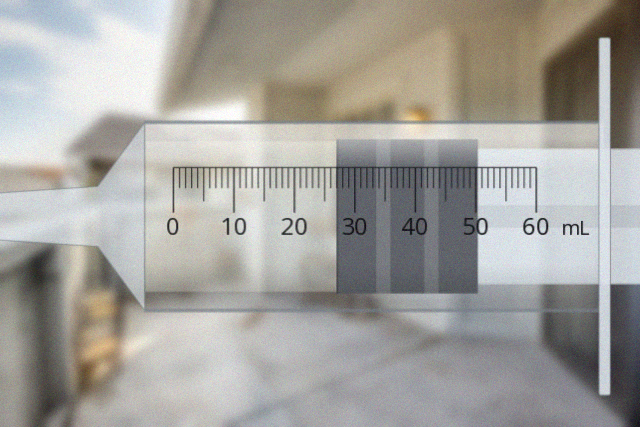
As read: 27 (mL)
